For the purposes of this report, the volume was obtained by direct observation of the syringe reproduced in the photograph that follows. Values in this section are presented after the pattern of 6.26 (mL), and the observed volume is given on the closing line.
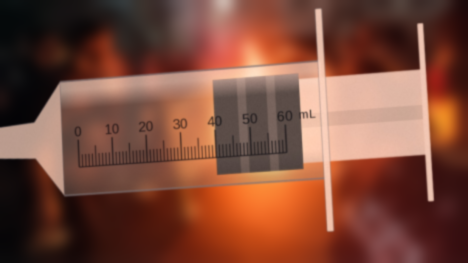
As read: 40 (mL)
